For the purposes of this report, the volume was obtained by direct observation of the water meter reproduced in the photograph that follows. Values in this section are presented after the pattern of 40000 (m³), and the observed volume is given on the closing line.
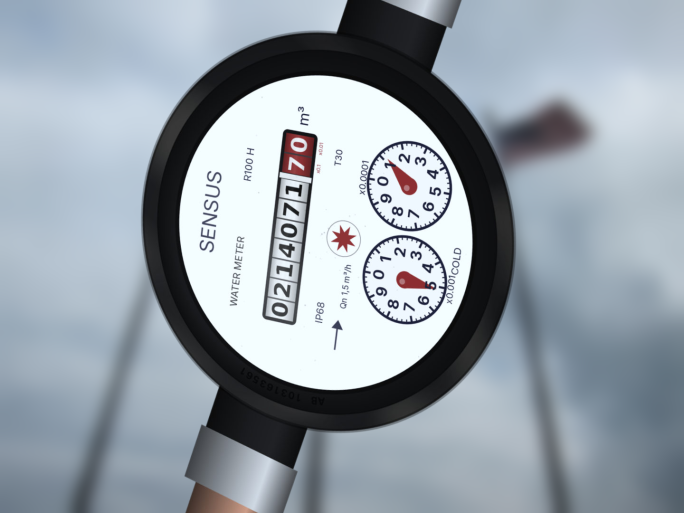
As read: 214071.7051 (m³)
